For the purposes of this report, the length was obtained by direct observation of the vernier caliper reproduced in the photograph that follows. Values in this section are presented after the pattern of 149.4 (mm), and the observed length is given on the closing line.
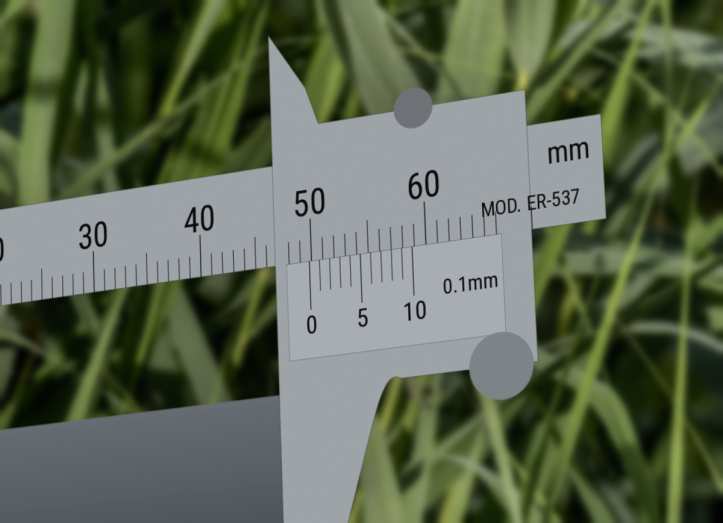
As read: 49.8 (mm)
